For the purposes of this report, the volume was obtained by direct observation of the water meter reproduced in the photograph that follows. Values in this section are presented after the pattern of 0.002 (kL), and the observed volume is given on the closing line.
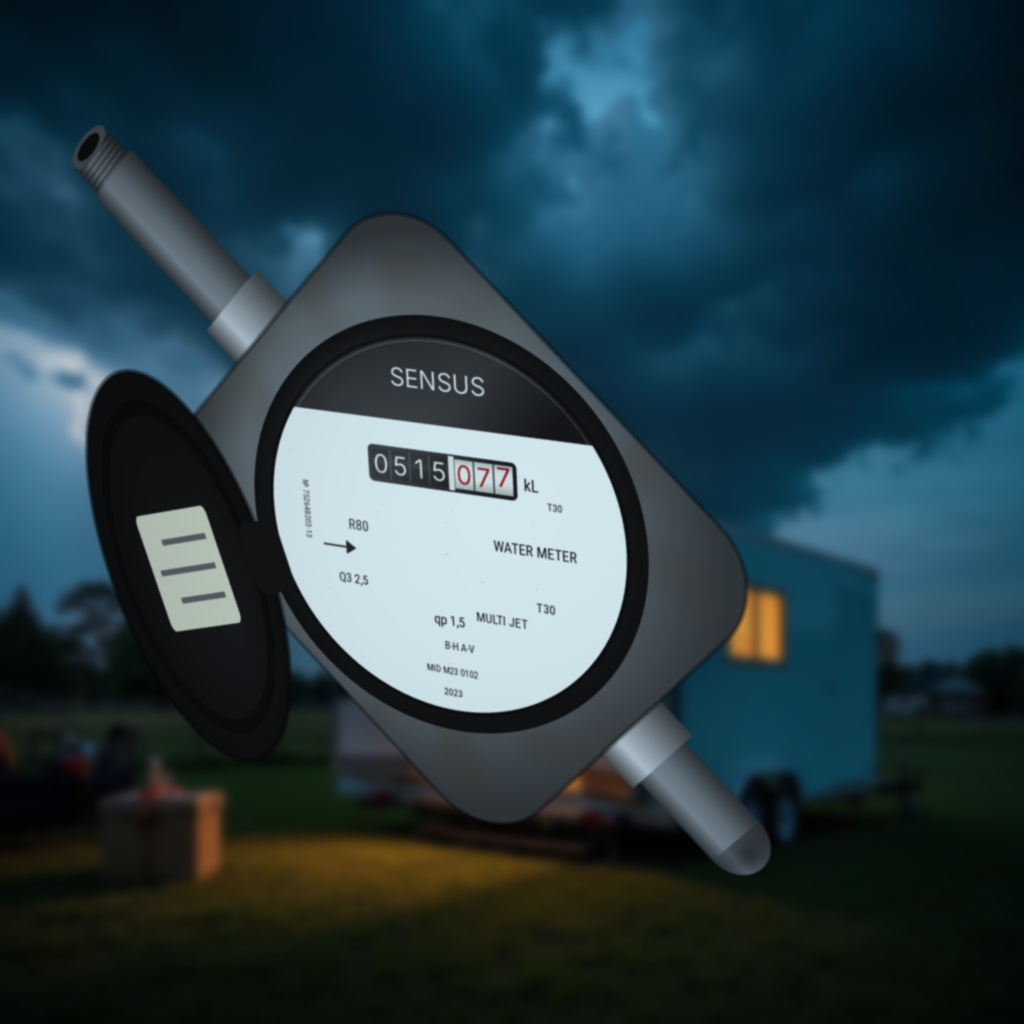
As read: 515.077 (kL)
